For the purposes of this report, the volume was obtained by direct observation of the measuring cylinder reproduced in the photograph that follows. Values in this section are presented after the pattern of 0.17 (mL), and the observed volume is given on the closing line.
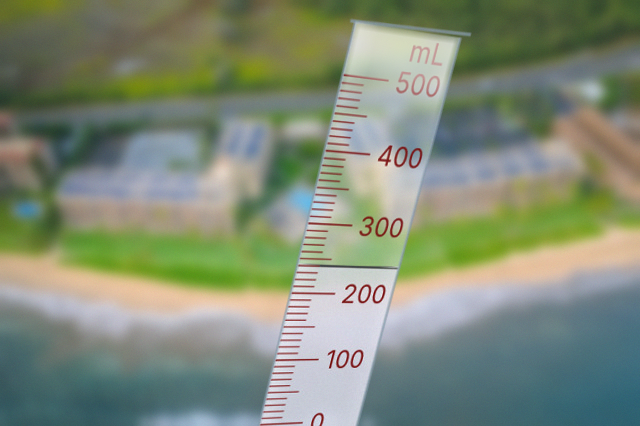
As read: 240 (mL)
